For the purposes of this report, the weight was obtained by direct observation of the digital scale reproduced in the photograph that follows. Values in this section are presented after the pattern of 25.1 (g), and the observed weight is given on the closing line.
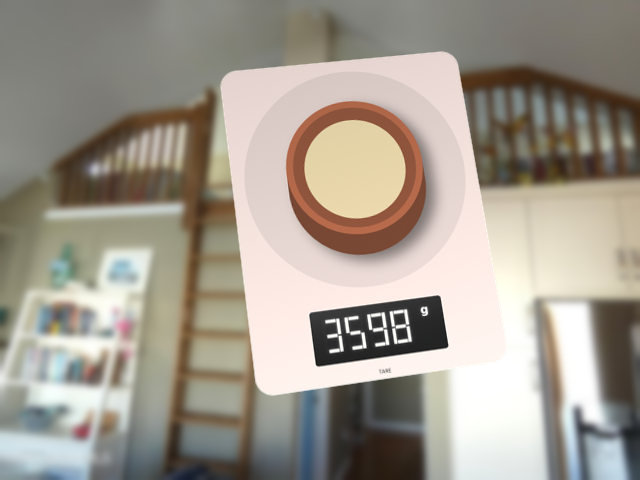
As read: 3598 (g)
